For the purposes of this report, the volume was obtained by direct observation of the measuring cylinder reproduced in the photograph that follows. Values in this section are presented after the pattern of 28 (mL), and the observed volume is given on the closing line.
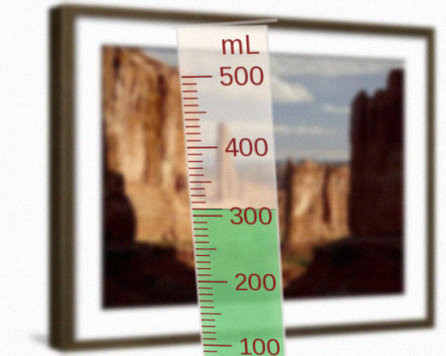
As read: 310 (mL)
